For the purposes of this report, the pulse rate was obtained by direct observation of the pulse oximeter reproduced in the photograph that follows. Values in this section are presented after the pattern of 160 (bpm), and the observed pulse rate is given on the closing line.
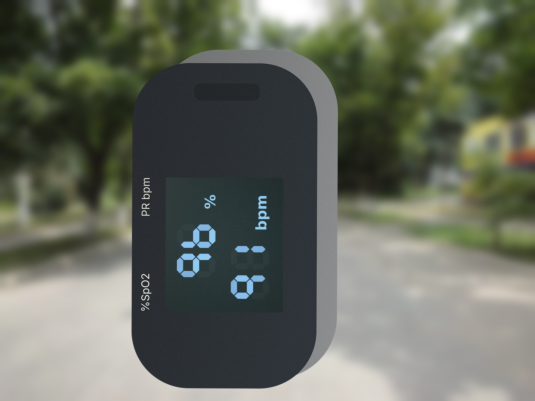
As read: 91 (bpm)
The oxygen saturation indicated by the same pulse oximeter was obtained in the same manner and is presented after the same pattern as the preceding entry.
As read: 96 (%)
